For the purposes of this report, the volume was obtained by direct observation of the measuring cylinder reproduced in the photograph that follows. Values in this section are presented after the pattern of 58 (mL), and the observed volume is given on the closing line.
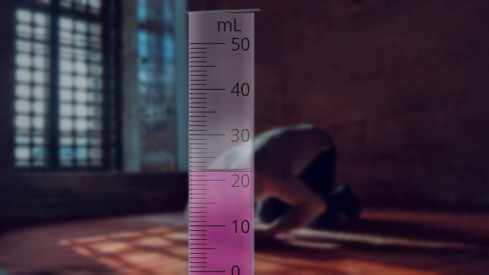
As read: 22 (mL)
